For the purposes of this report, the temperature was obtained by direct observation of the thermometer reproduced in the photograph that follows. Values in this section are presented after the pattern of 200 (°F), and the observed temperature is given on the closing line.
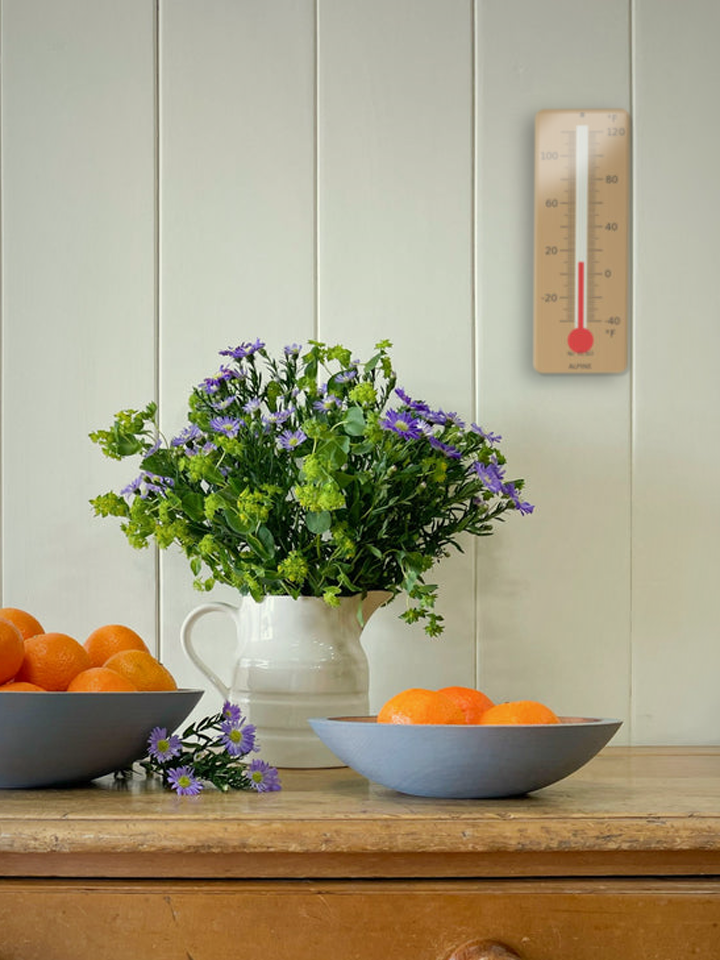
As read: 10 (°F)
